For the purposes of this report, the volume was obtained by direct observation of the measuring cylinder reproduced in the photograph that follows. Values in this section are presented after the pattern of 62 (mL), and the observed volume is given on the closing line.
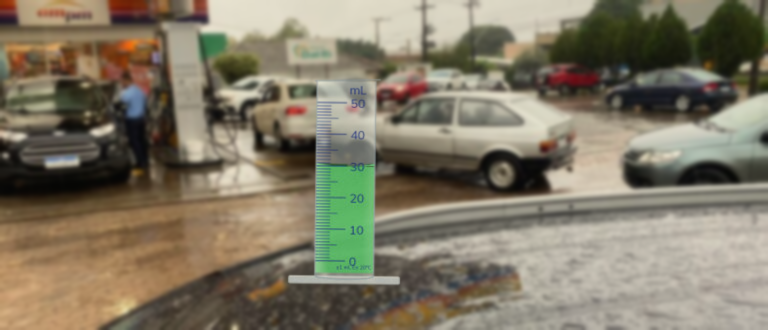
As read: 30 (mL)
